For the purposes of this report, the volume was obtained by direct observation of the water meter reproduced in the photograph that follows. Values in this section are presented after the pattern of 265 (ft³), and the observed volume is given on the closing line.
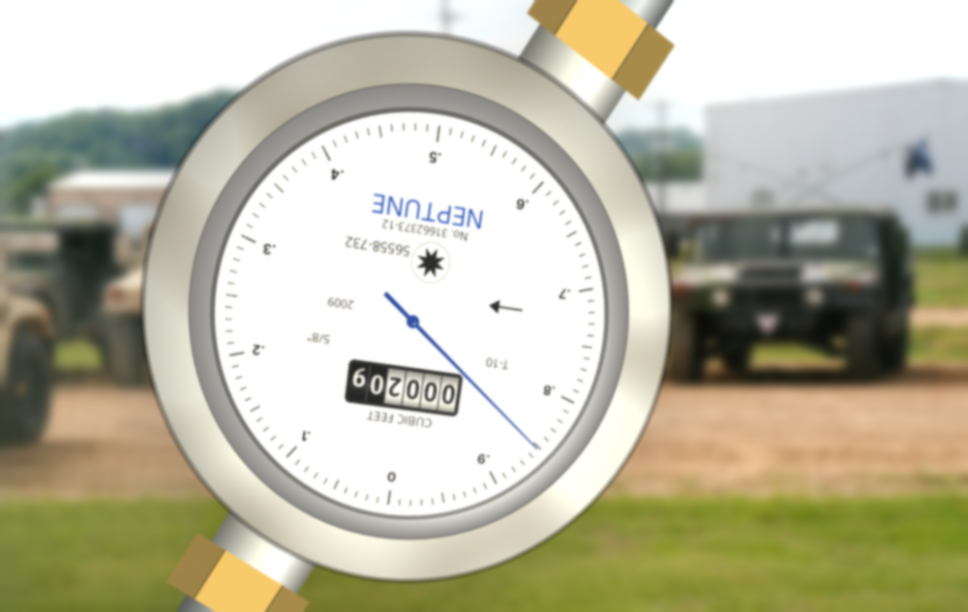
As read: 208.85 (ft³)
